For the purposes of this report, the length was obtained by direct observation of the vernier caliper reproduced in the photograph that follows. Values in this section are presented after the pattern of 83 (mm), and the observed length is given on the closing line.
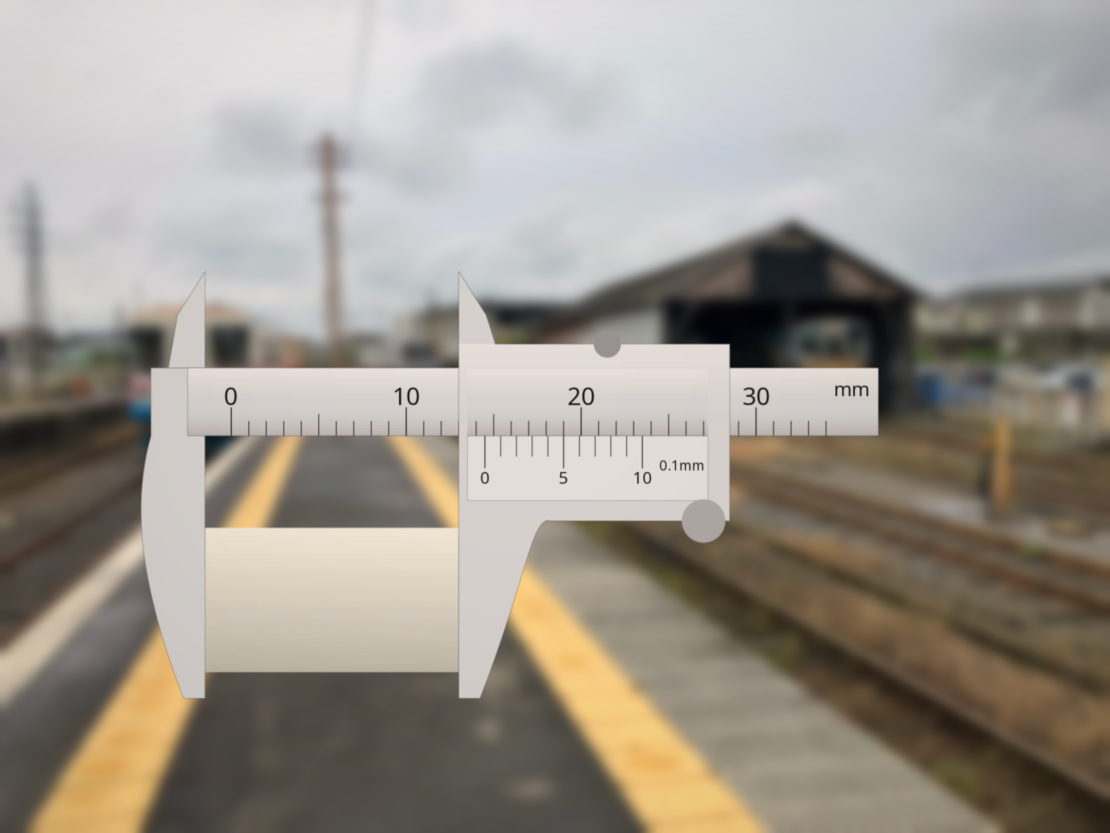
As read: 14.5 (mm)
